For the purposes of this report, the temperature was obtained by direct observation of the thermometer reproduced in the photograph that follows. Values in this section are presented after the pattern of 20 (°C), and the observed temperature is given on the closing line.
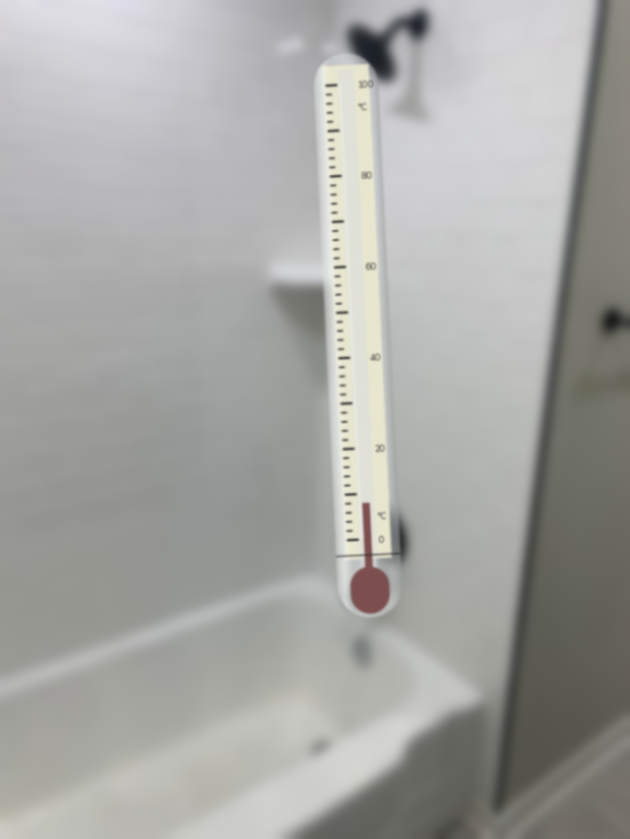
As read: 8 (°C)
